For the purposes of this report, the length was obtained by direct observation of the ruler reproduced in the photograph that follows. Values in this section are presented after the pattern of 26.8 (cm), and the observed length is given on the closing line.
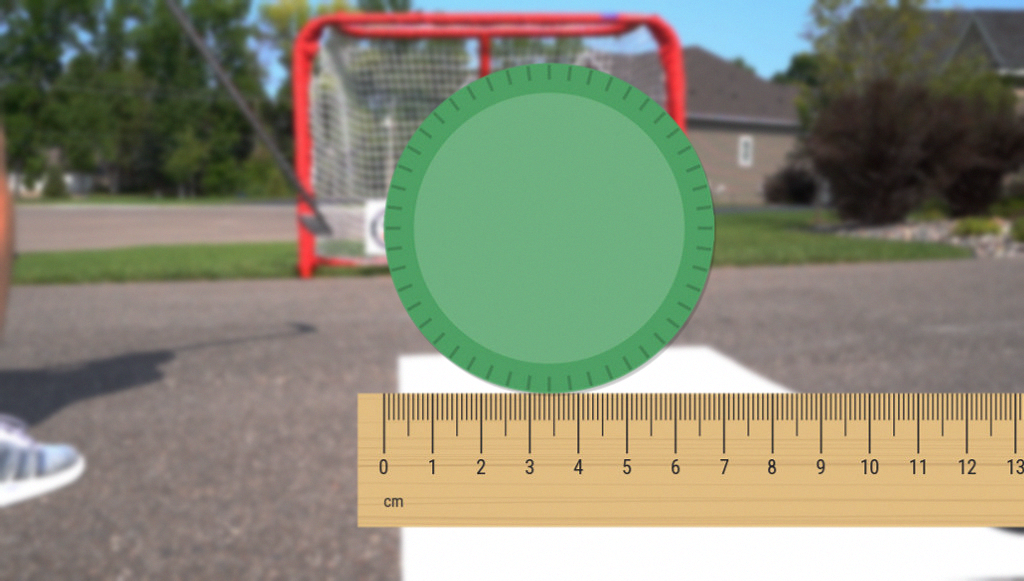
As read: 6.8 (cm)
